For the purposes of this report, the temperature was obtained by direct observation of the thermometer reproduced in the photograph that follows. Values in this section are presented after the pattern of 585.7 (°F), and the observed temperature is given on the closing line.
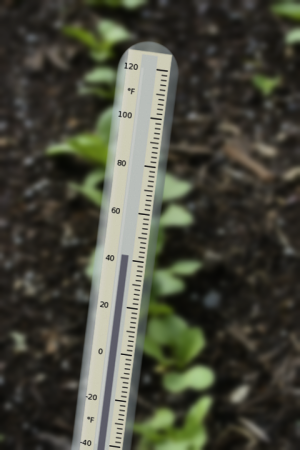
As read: 42 (°F)
